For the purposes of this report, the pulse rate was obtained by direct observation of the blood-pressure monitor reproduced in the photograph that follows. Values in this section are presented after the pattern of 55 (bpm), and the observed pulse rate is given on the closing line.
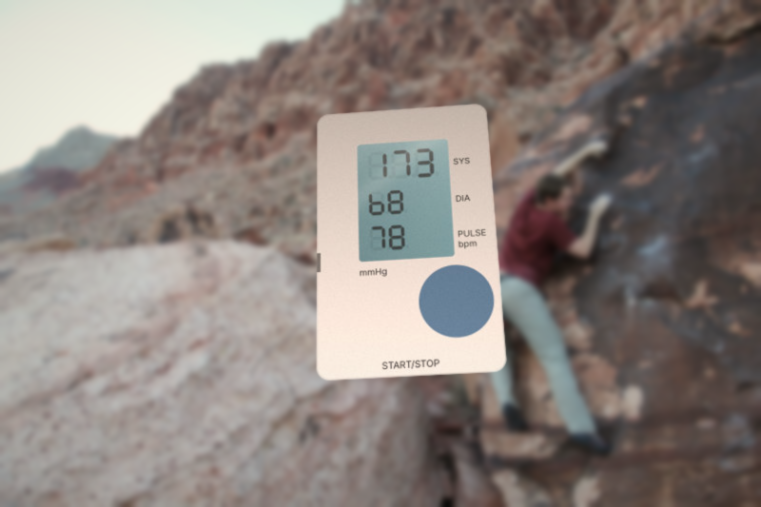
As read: 78 (bpm)
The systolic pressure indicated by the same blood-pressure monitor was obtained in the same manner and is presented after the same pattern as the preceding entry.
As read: 173 (mmHg)
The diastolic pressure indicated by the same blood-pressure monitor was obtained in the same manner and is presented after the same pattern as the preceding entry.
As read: 68 (mmHg)
